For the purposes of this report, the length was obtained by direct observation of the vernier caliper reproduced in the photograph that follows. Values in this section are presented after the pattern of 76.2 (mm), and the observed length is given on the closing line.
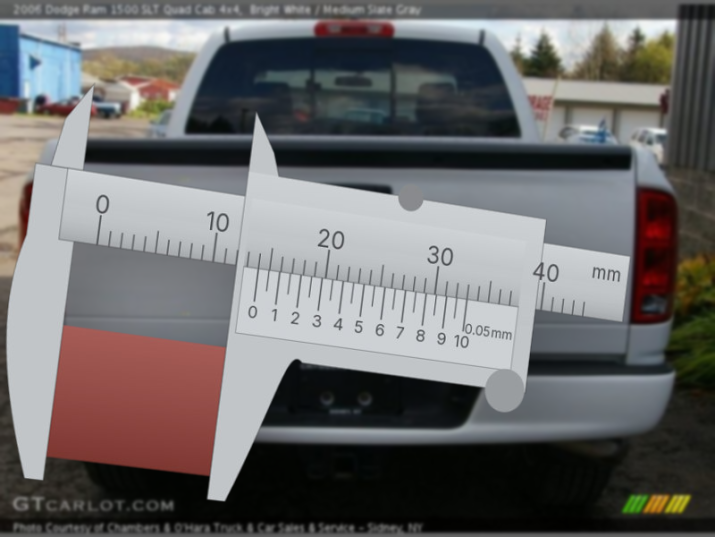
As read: 14.0 (mm)
